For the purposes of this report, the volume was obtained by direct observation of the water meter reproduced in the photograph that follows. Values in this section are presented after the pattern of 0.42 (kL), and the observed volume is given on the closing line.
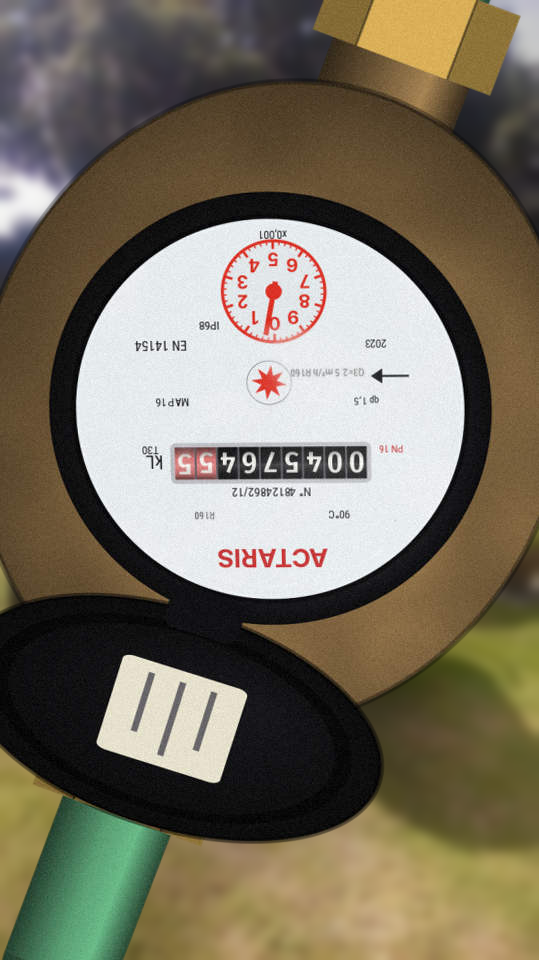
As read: 45764.550 (kL)
